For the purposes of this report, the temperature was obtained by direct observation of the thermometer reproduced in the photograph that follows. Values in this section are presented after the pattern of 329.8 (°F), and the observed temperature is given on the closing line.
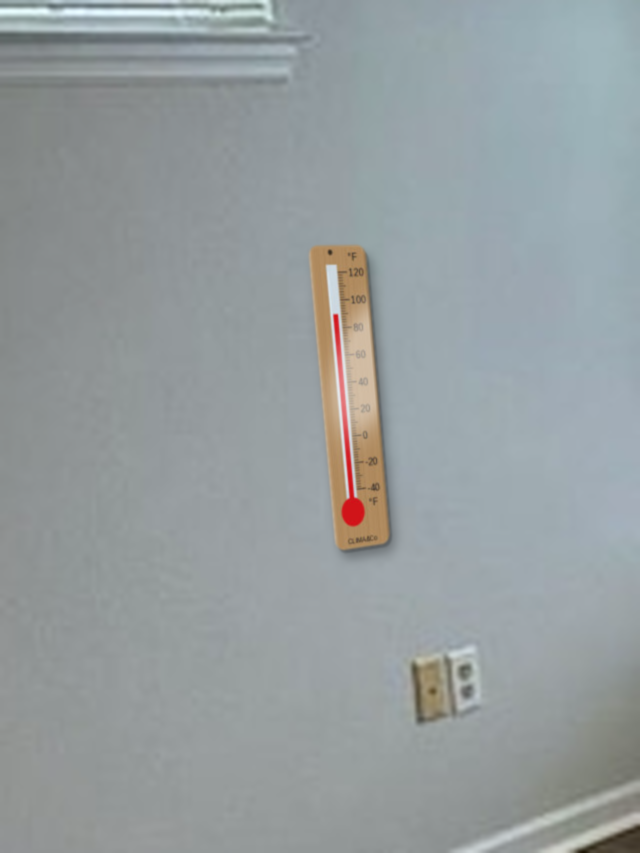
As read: 90 (°F)
